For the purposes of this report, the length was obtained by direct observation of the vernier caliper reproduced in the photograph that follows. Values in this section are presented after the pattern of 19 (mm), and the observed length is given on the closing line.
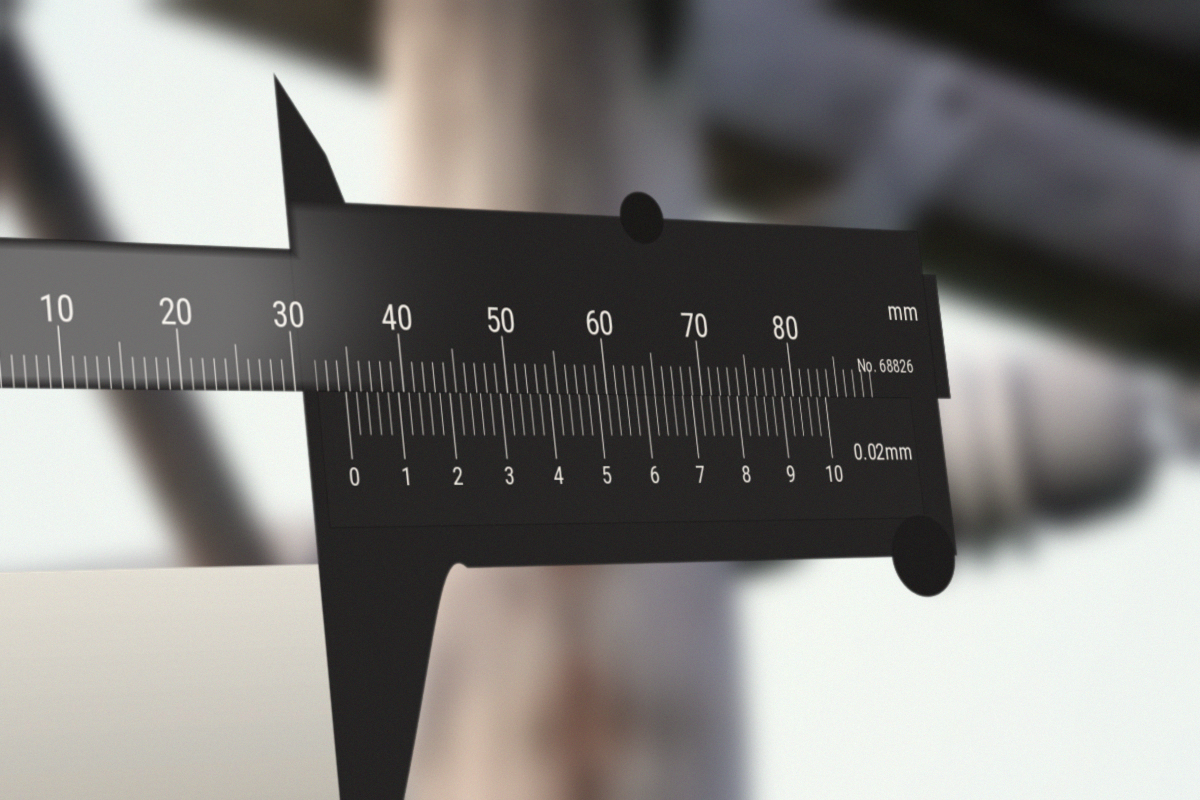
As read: 34.6 (mm)
